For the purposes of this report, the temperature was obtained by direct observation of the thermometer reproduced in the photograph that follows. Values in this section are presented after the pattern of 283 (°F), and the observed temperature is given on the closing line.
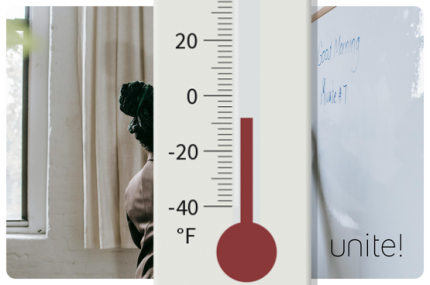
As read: -8 (°F)
